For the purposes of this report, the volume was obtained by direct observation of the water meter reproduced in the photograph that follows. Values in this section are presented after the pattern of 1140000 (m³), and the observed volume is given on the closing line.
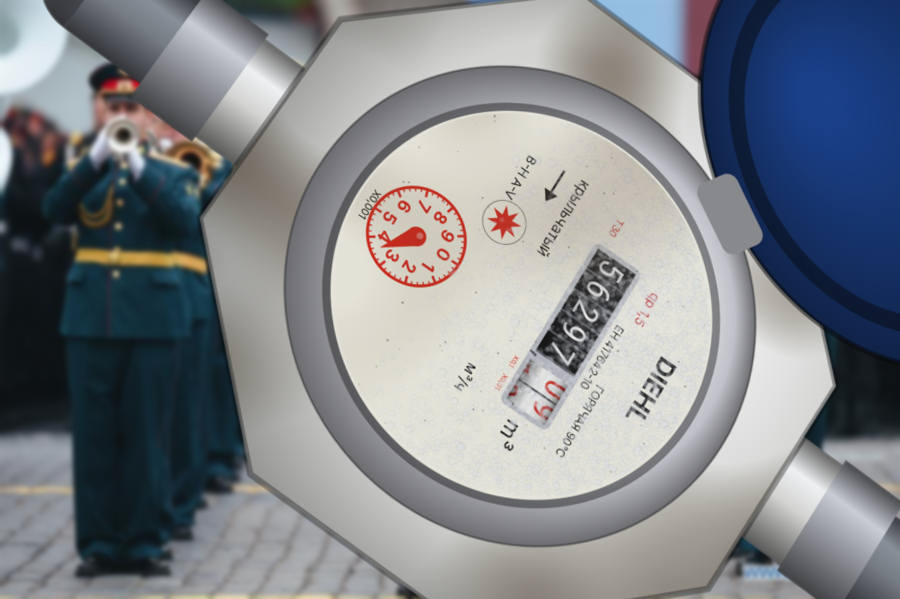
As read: 56297.093 (m³)
